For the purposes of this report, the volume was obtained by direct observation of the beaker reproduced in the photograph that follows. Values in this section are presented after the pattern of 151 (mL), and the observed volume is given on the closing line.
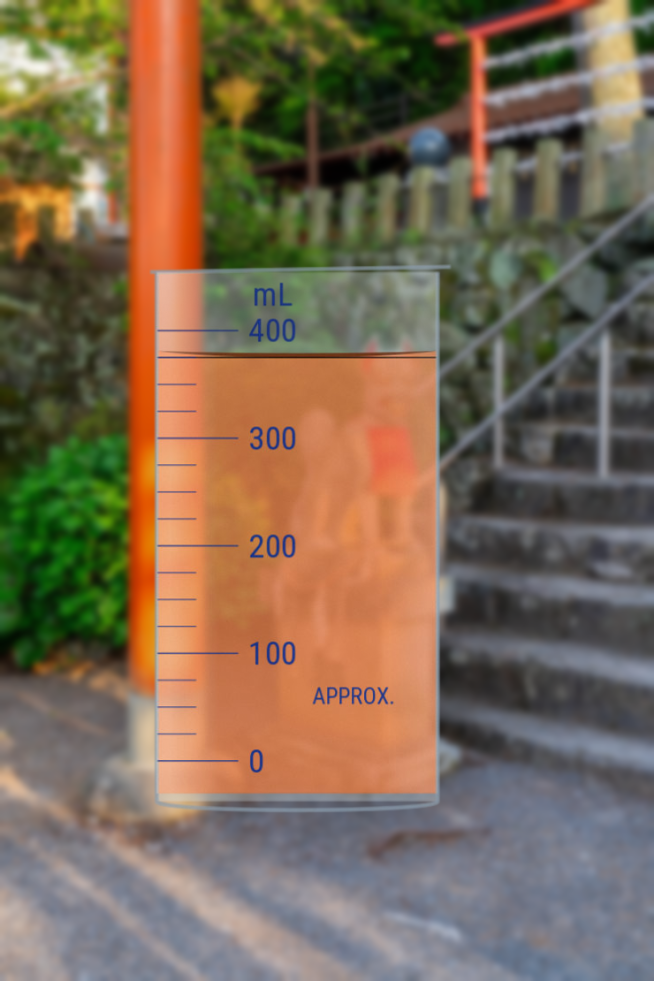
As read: 375 (mL)
